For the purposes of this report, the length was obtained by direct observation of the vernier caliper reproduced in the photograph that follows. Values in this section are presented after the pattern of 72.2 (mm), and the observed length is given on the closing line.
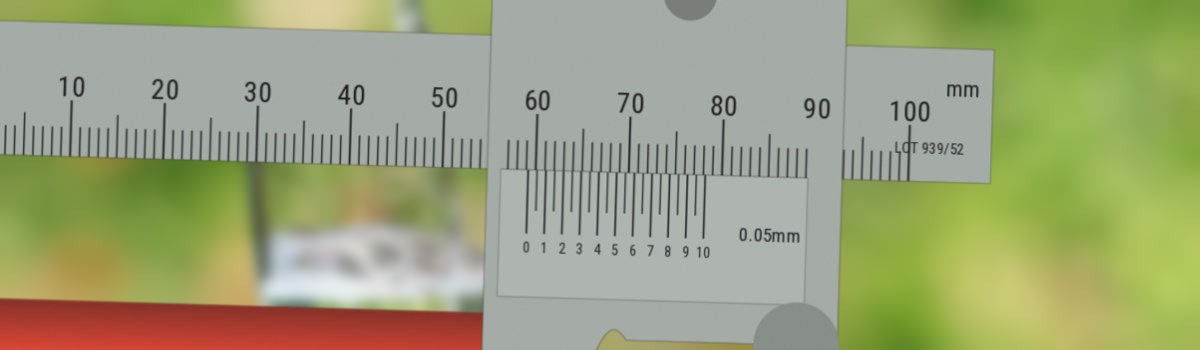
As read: 59.2 (mm)
